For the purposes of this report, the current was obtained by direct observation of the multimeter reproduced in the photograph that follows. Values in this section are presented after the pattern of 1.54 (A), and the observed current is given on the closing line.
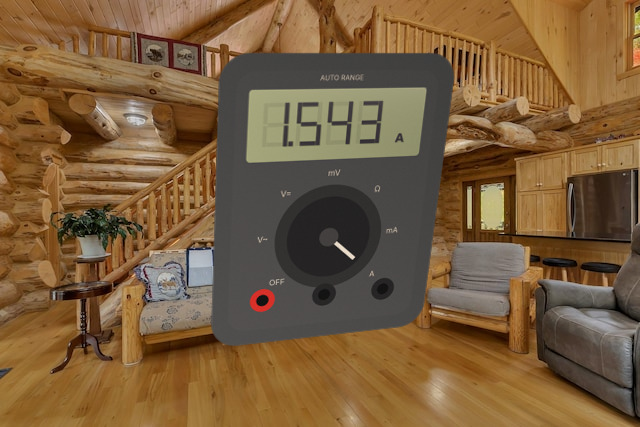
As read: 1.543 (A)
